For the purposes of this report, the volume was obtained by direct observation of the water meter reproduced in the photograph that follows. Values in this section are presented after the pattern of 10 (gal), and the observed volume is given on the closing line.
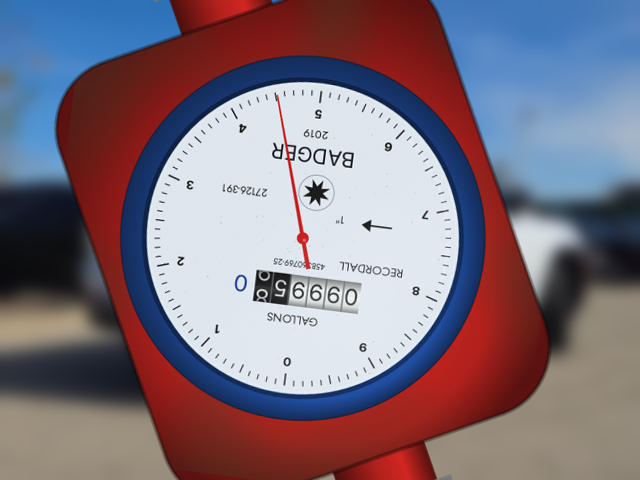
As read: 999584.5 (gal)
